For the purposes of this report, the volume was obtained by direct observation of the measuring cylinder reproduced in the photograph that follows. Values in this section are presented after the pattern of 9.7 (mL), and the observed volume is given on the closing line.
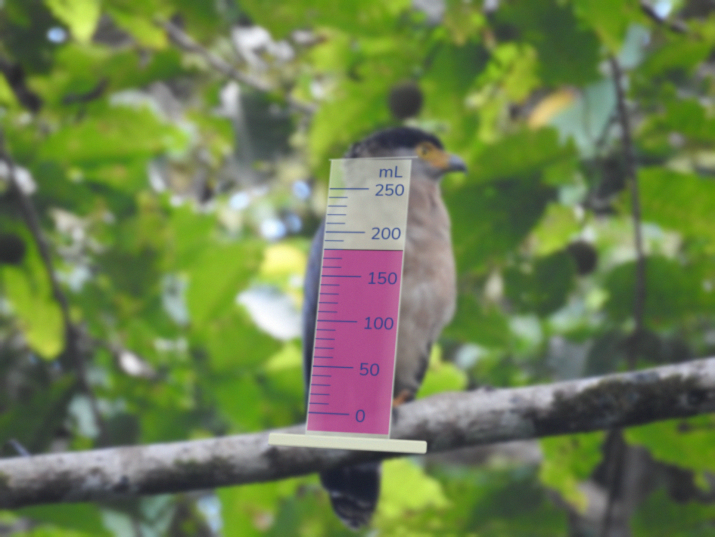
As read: 180 (mL)
